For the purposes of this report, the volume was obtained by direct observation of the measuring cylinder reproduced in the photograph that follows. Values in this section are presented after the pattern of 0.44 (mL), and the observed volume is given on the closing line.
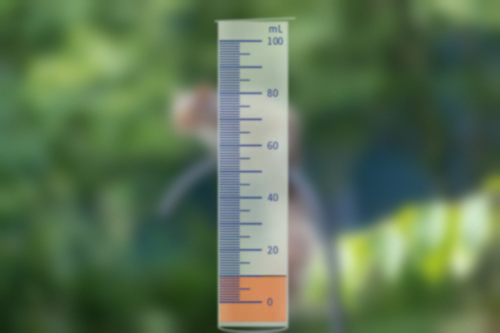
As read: 10 (mL)
